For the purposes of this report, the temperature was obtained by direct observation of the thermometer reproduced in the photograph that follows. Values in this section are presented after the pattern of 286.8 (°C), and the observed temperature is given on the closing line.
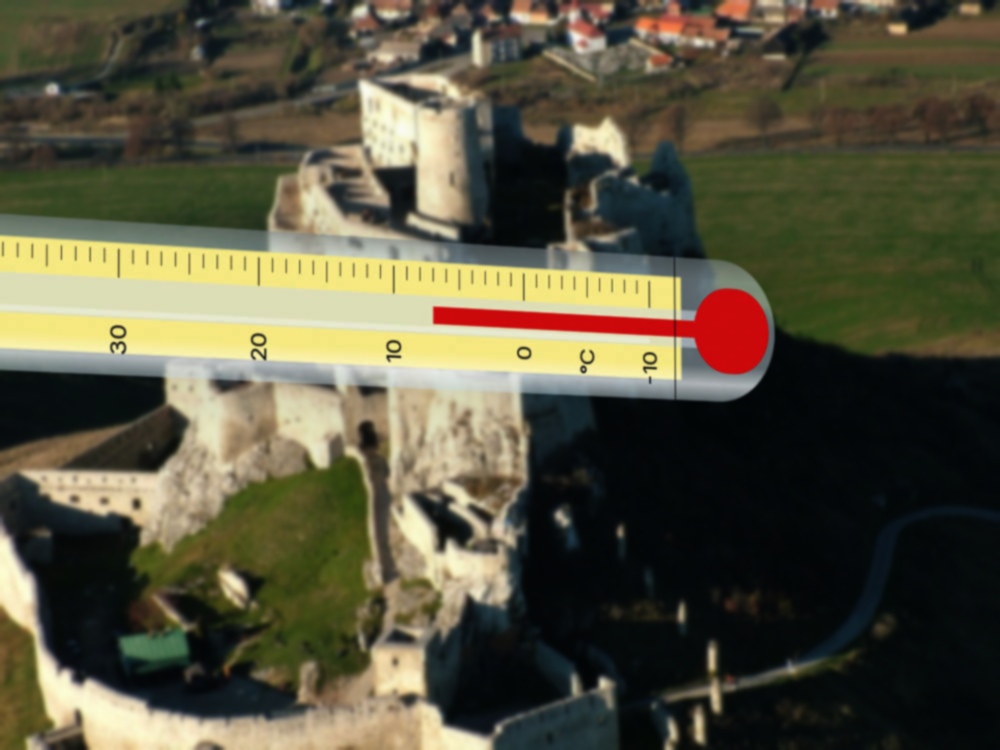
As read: 7 (°C)
